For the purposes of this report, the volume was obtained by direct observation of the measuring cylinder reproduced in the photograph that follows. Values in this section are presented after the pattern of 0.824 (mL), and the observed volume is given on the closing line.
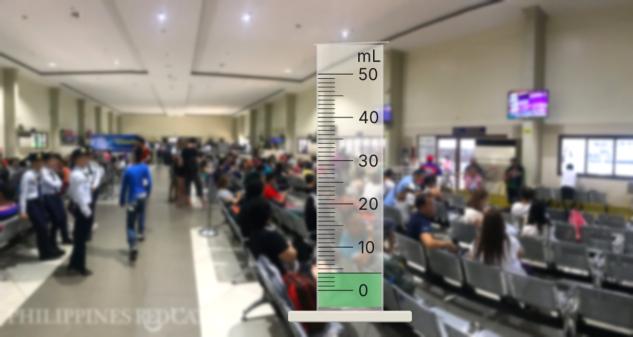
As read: 4 (mL)
